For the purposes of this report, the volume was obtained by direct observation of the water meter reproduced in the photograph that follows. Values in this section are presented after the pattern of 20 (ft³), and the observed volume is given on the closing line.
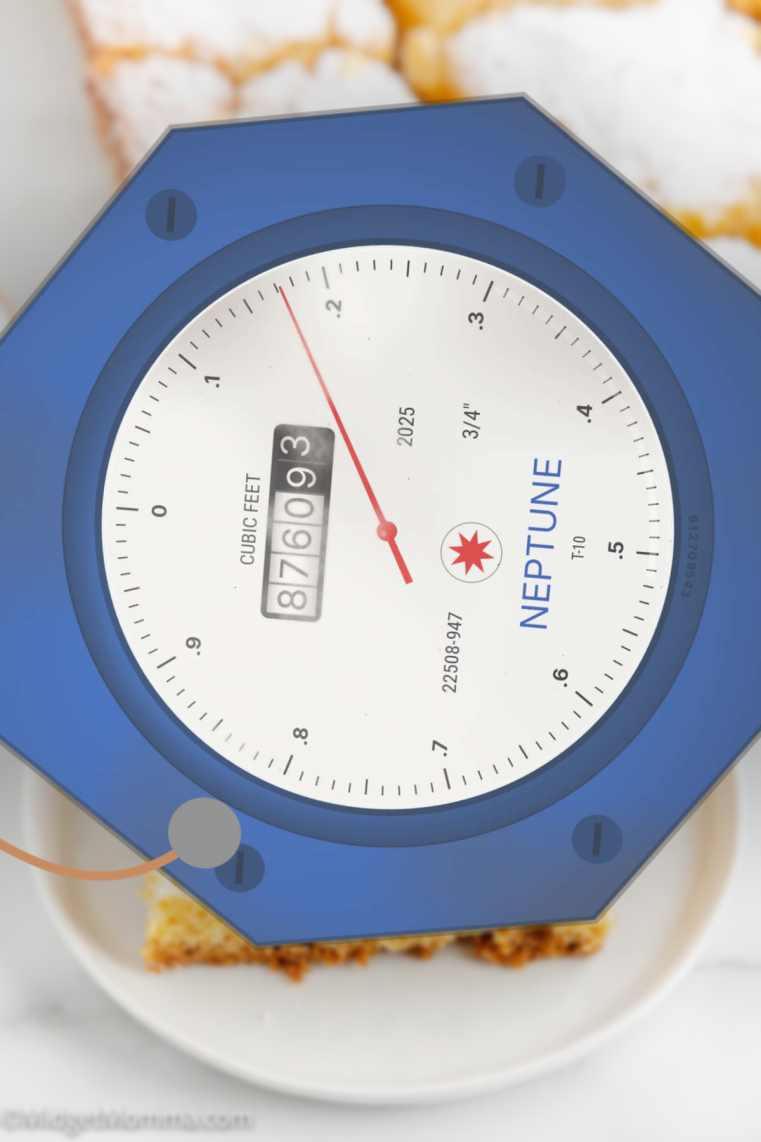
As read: 876093.17 (ft³)
